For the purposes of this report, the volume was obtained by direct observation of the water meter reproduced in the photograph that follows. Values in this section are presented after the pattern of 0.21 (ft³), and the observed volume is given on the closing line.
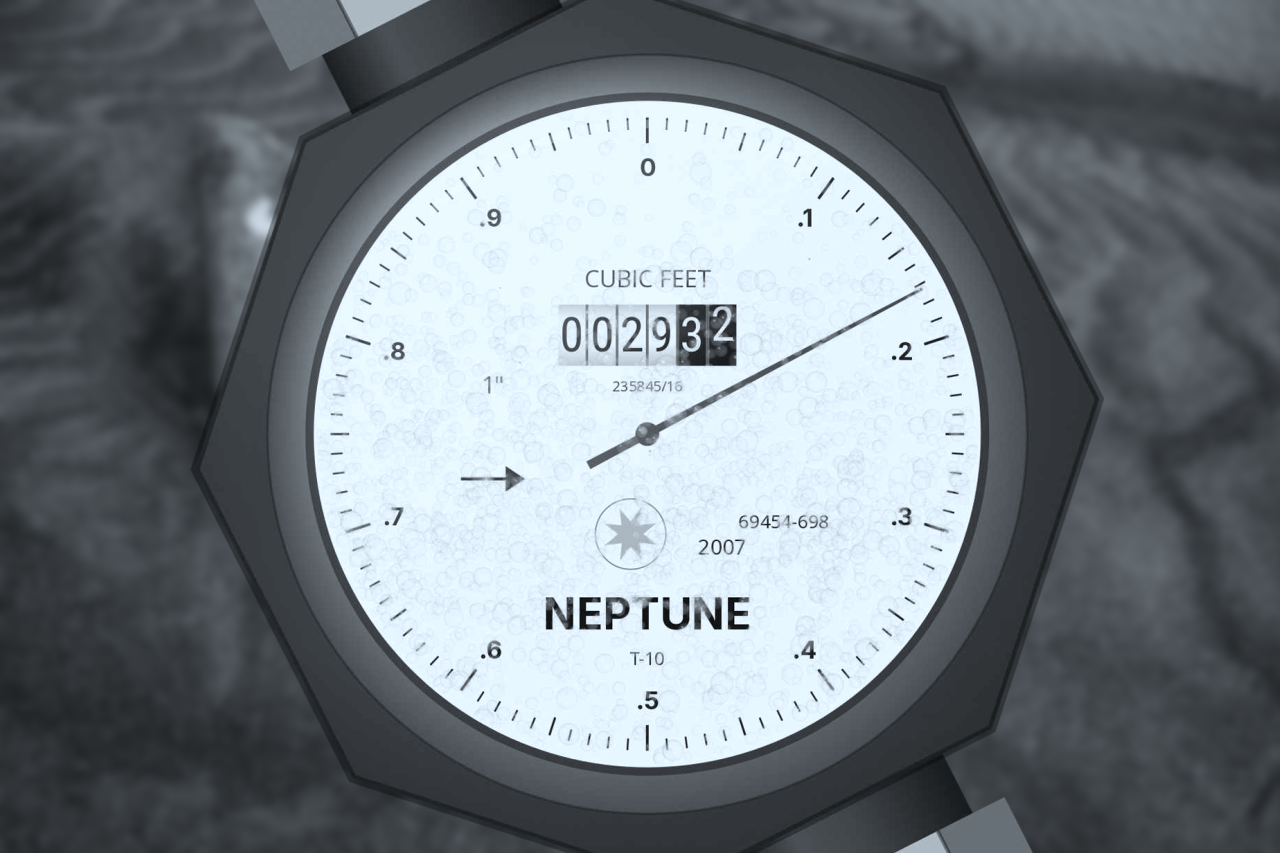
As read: 2932.17 (ft³)
